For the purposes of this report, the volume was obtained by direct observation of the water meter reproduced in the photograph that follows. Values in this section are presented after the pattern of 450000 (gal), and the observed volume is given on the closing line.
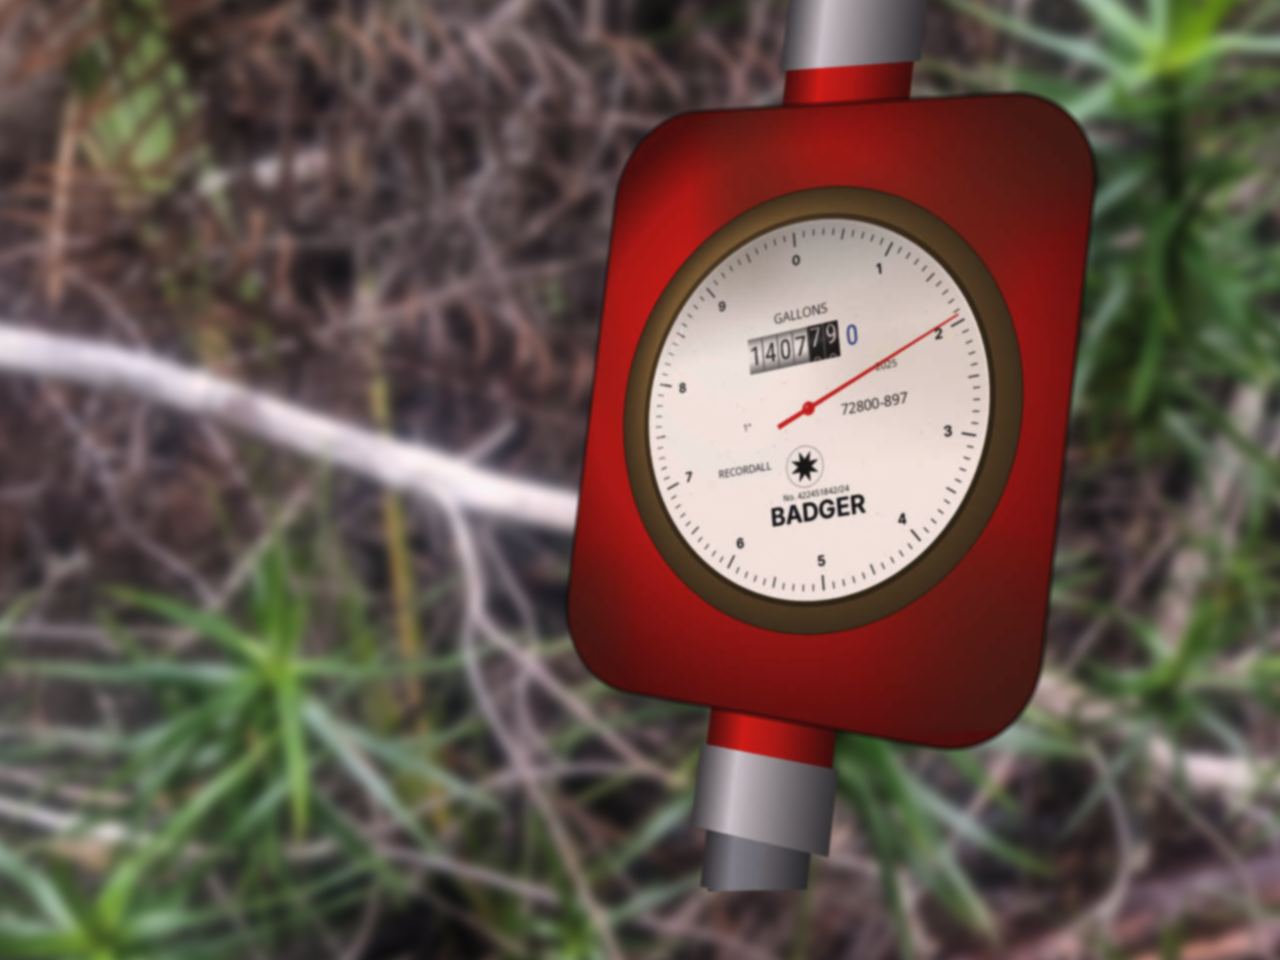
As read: 1407791.9 (gal)
